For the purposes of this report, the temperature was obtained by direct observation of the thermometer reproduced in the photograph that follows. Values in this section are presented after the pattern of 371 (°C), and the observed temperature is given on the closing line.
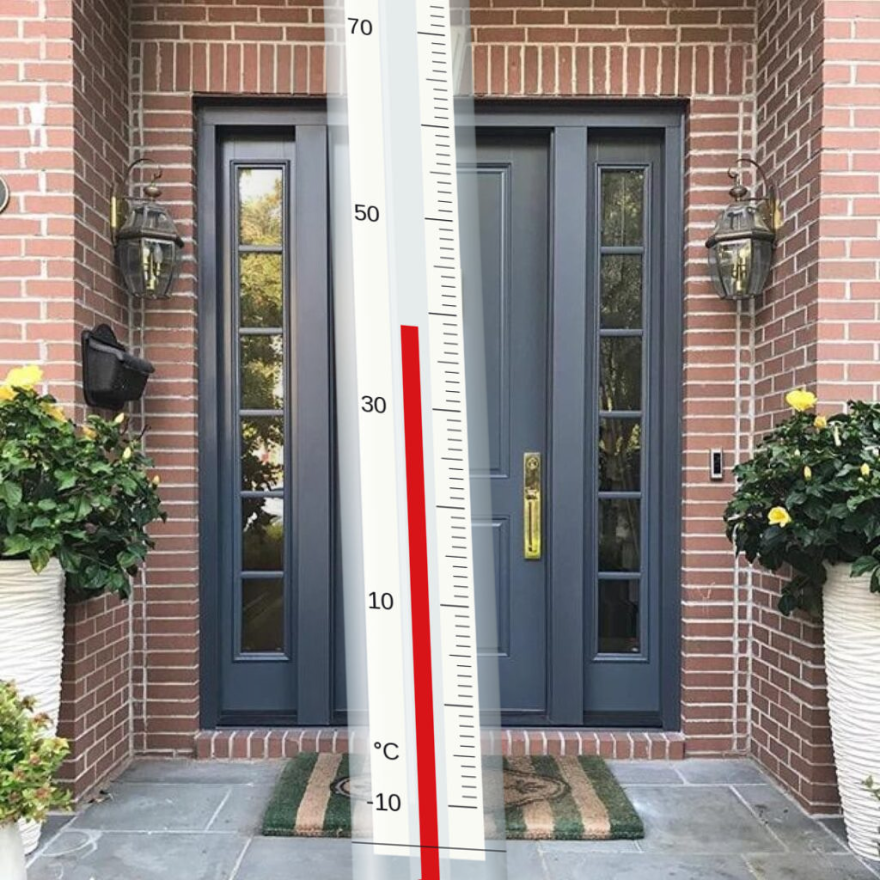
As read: 38.5 (°C)
